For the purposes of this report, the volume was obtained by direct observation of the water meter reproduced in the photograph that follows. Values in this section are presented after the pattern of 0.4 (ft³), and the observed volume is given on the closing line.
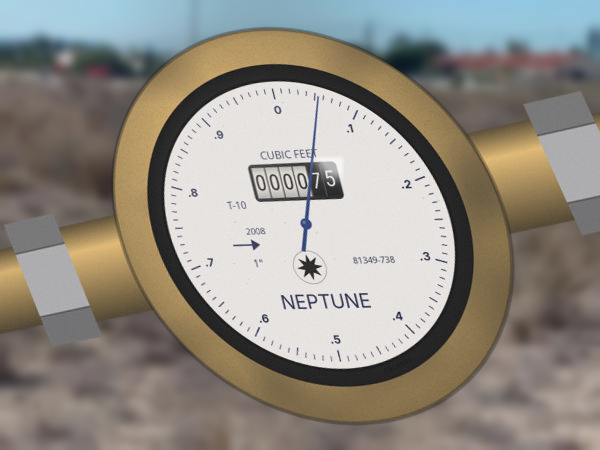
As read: 75.05 (ft³)
